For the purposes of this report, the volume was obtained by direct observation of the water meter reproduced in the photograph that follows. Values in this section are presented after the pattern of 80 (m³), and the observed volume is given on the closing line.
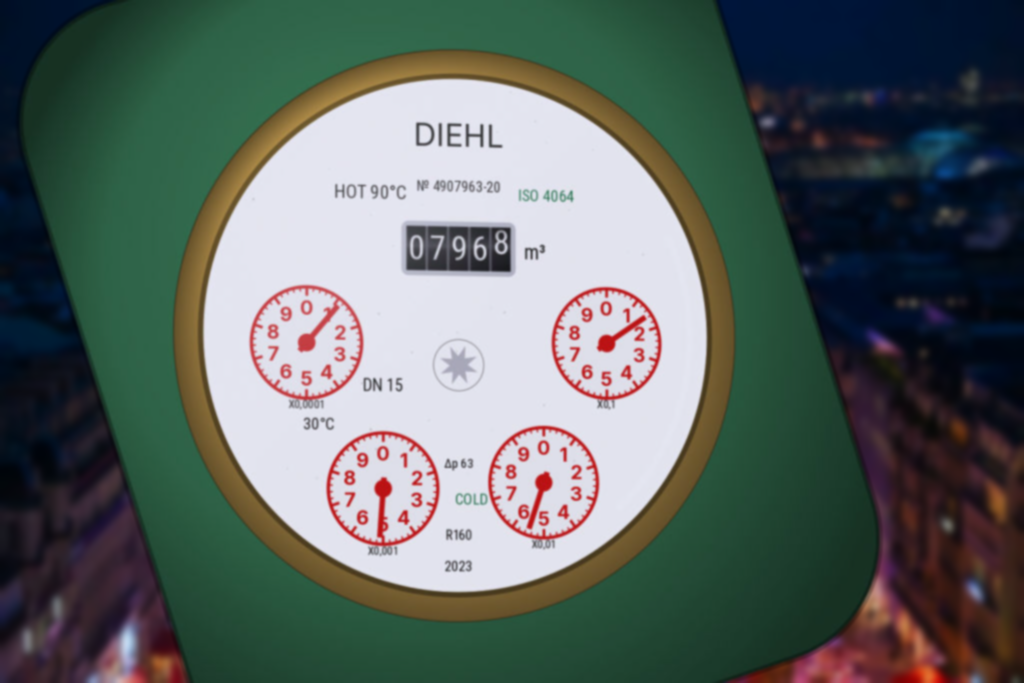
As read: 7968.1551 (m³)
